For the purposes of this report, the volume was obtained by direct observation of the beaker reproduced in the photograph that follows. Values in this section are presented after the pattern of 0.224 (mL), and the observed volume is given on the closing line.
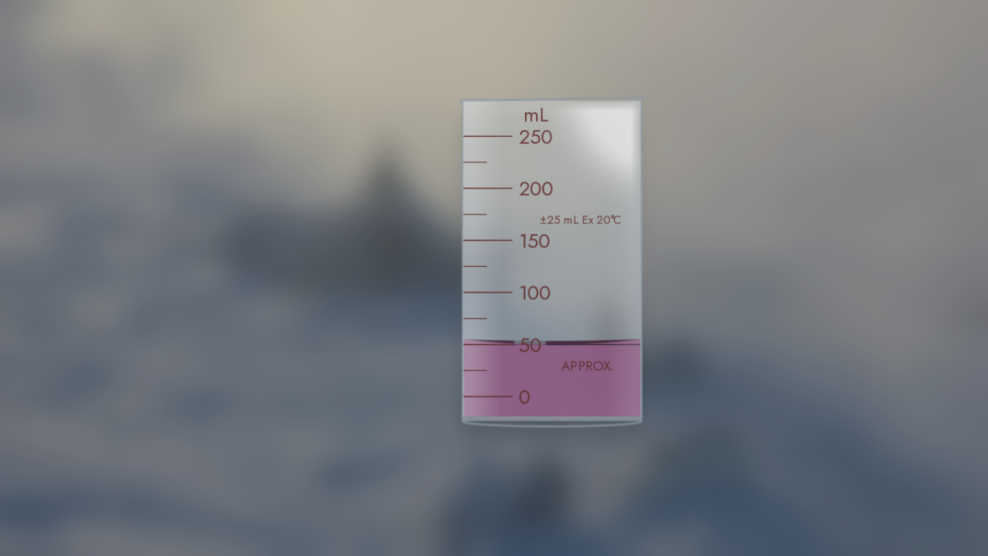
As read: 50 (mL)
